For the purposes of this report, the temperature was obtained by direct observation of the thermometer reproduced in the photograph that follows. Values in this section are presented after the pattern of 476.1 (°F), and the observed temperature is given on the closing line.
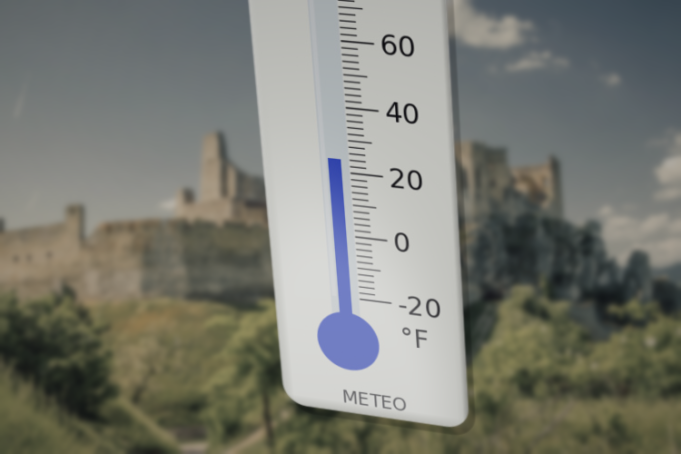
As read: 24 (°F)
